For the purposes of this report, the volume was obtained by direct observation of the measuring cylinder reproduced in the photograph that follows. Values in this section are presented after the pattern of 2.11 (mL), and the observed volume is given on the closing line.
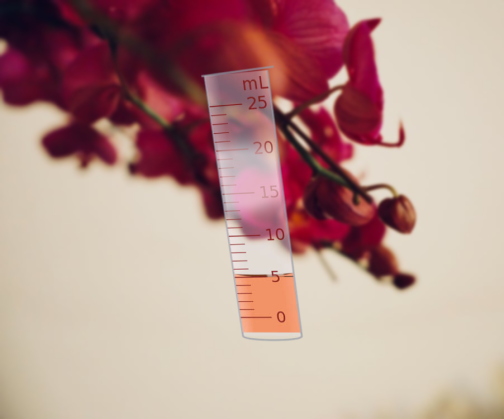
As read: 5 (mL)
